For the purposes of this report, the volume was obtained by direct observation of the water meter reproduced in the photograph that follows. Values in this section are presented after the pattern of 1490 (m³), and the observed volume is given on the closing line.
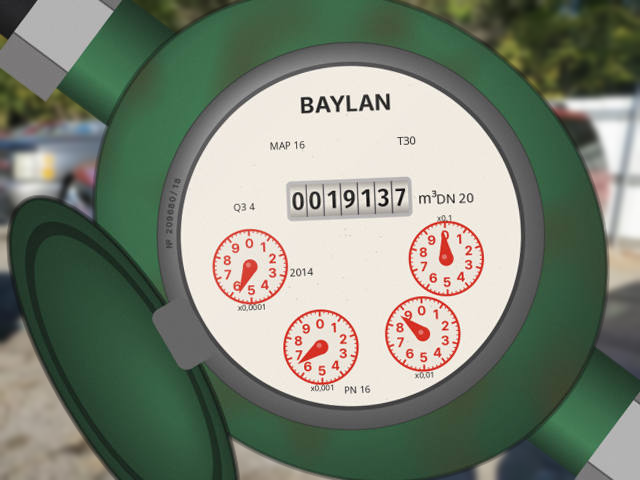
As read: 19136.9865 (m³)
